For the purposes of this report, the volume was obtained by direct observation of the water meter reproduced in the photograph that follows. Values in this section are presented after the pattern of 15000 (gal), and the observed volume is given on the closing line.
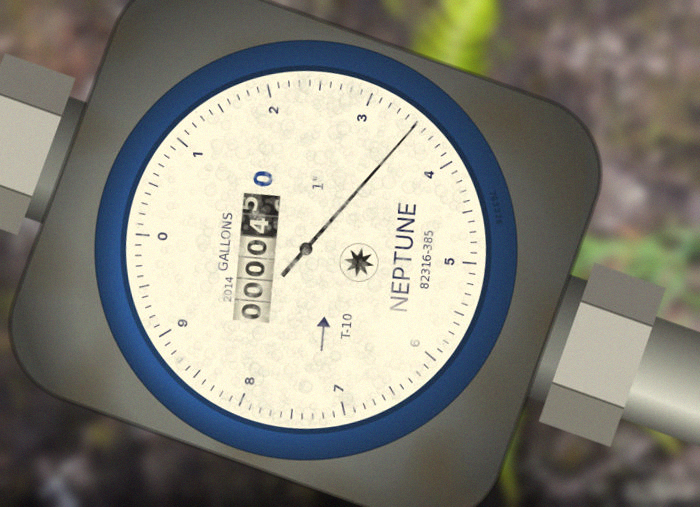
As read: 453.5 (gal)
